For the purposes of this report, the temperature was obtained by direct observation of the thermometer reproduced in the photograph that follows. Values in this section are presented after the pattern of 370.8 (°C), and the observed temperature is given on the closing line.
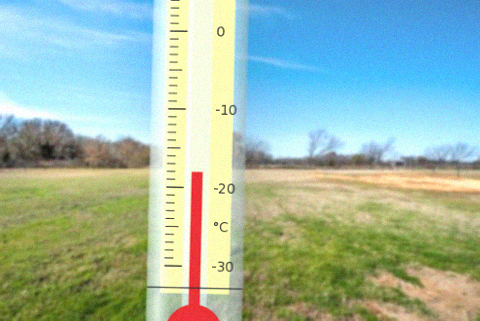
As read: -18 (°C)
